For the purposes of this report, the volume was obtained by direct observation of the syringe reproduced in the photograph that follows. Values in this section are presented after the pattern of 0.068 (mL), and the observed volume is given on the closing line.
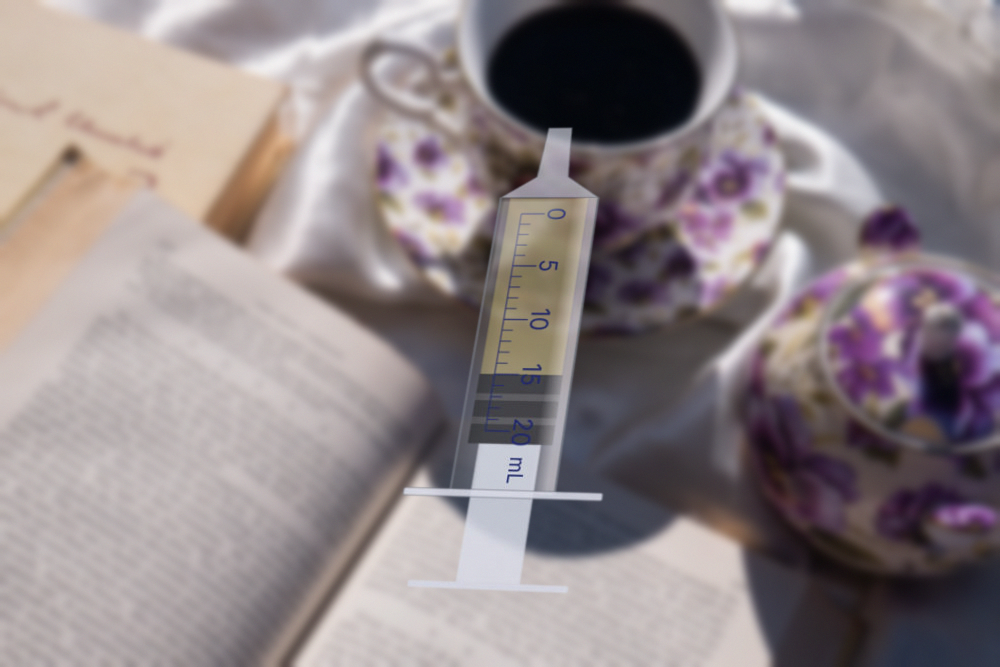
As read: 15 (mL)
